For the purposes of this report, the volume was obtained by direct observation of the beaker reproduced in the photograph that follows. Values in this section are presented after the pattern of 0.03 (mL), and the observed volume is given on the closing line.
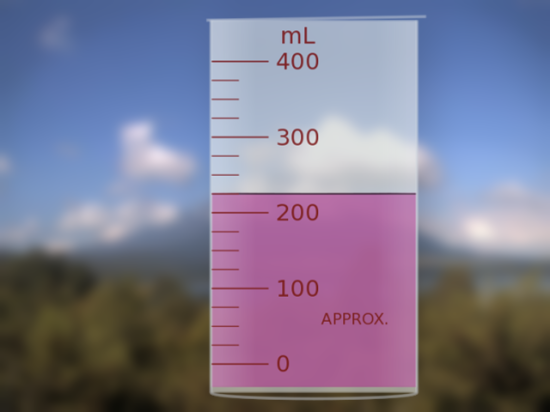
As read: 225 (mL)
